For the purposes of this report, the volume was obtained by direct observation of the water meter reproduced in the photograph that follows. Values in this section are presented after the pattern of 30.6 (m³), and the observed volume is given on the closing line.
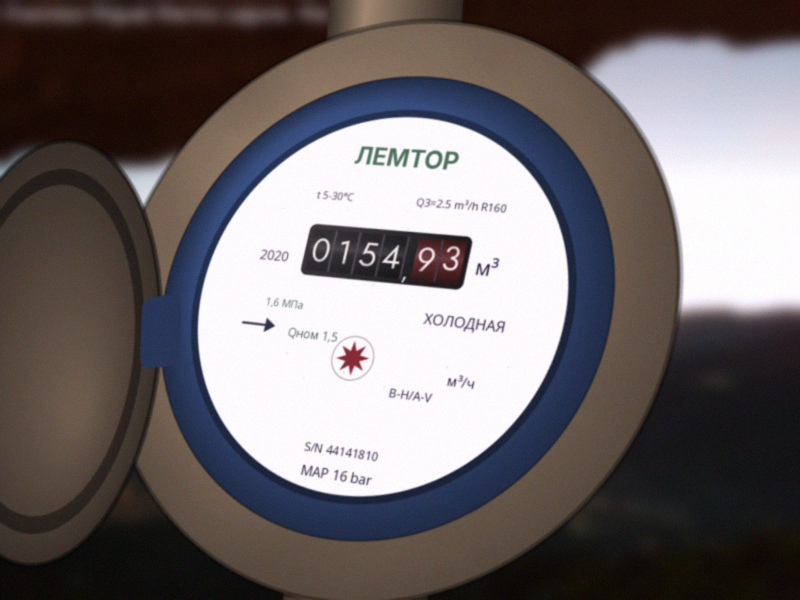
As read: 154.93 (m³)
